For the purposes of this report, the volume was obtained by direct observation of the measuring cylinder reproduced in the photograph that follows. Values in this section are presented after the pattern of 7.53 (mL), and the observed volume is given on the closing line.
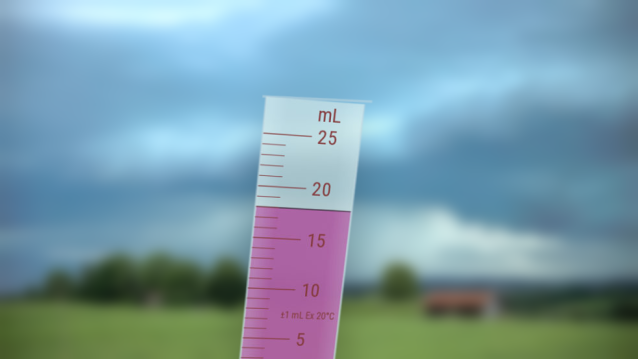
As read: 18 (mL)
